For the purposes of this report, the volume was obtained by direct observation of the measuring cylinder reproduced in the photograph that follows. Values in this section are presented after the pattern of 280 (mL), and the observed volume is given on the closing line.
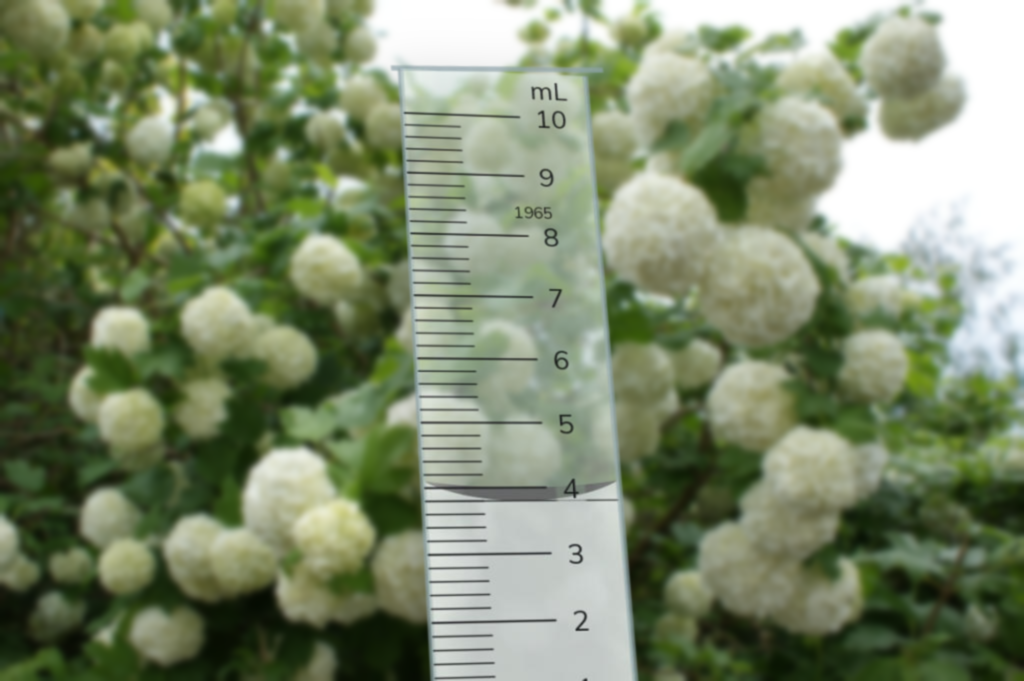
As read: 3.8 (mL)
